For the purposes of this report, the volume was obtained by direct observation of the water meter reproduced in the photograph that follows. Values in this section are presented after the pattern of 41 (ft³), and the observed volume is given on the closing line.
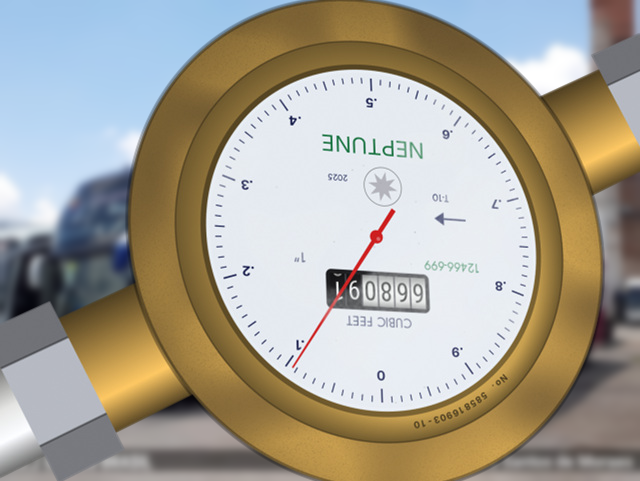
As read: 668091.09 (ft³)
